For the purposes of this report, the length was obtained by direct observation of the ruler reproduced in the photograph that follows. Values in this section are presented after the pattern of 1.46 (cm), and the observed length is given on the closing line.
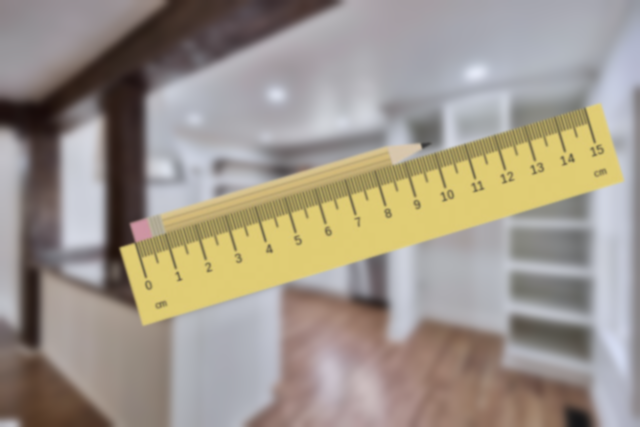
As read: 10 (cm)
